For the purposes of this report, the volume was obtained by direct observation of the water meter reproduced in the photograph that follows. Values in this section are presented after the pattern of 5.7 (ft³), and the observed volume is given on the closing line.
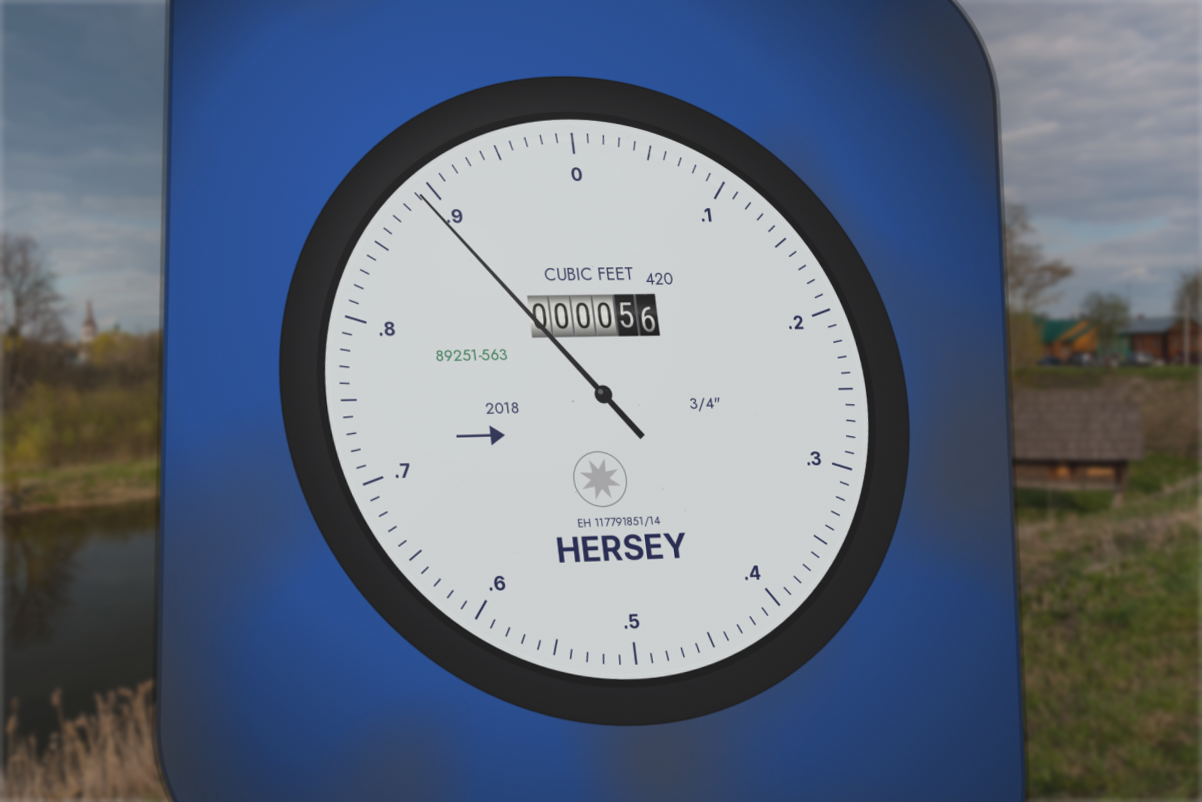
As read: 55.89 (ft³)
